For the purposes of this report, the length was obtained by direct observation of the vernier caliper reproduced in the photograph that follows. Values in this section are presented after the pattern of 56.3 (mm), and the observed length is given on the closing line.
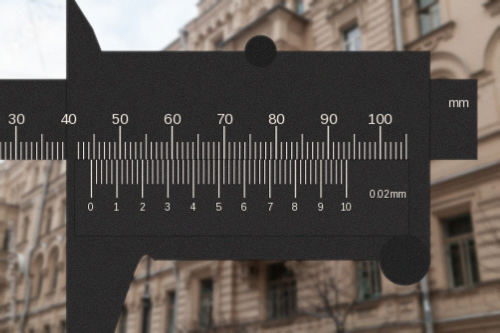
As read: 44.5 (mm)
